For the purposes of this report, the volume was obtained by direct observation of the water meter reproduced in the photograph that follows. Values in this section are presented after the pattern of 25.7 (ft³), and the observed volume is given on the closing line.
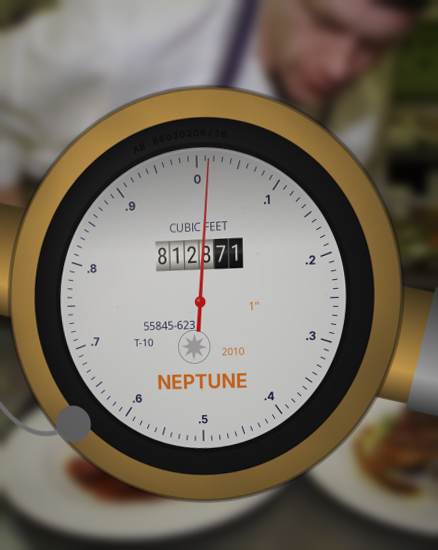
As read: 812871.01 (ft³)
